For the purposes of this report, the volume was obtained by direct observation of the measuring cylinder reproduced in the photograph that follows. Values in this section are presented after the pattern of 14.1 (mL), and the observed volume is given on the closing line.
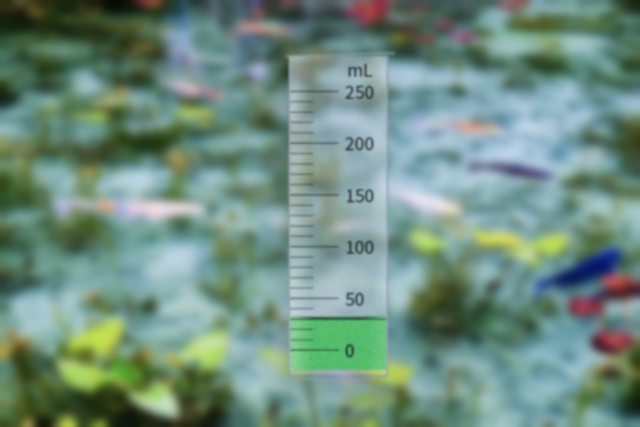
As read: 30 (mL)
